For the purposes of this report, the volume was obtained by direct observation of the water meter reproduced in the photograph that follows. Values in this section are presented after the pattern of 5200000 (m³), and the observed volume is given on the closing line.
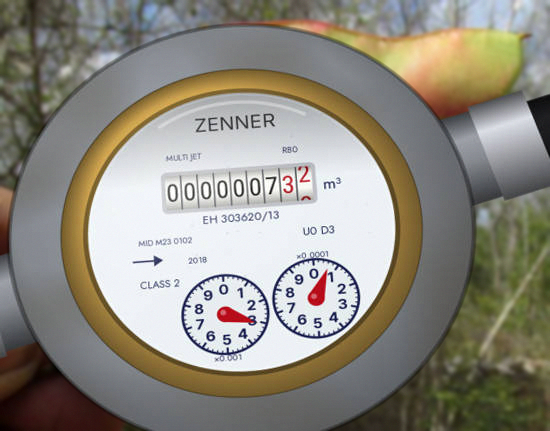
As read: 7.3230 (m³)
